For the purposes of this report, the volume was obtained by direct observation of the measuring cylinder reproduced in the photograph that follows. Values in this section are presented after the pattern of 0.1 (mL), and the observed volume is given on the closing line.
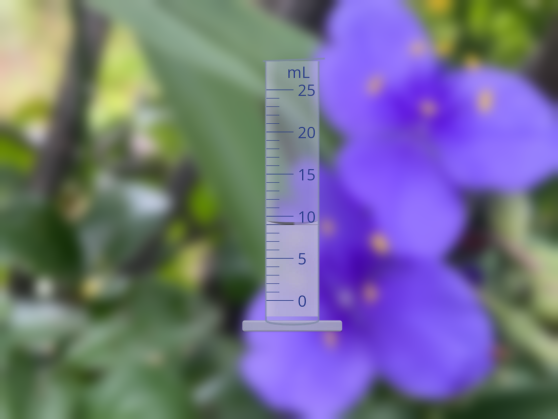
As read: 9 (mL)
